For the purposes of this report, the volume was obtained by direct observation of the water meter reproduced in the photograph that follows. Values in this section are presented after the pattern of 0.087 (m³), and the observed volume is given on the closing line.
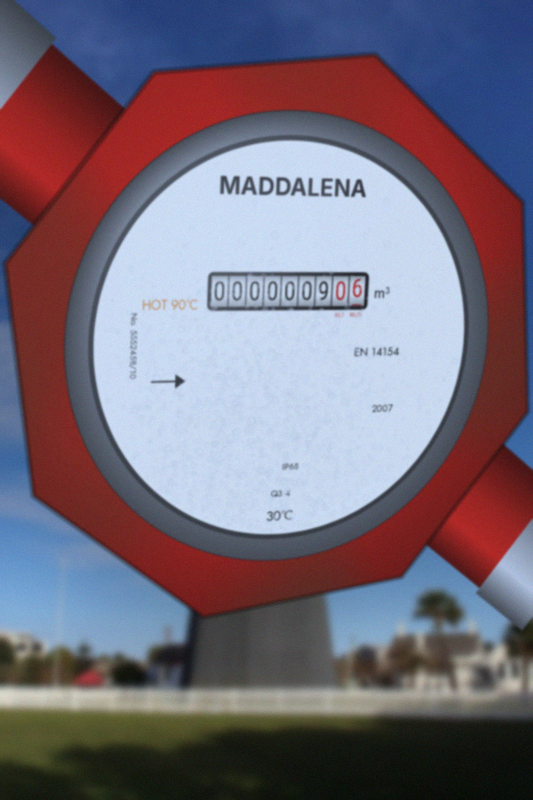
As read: 9.06 (m³)
